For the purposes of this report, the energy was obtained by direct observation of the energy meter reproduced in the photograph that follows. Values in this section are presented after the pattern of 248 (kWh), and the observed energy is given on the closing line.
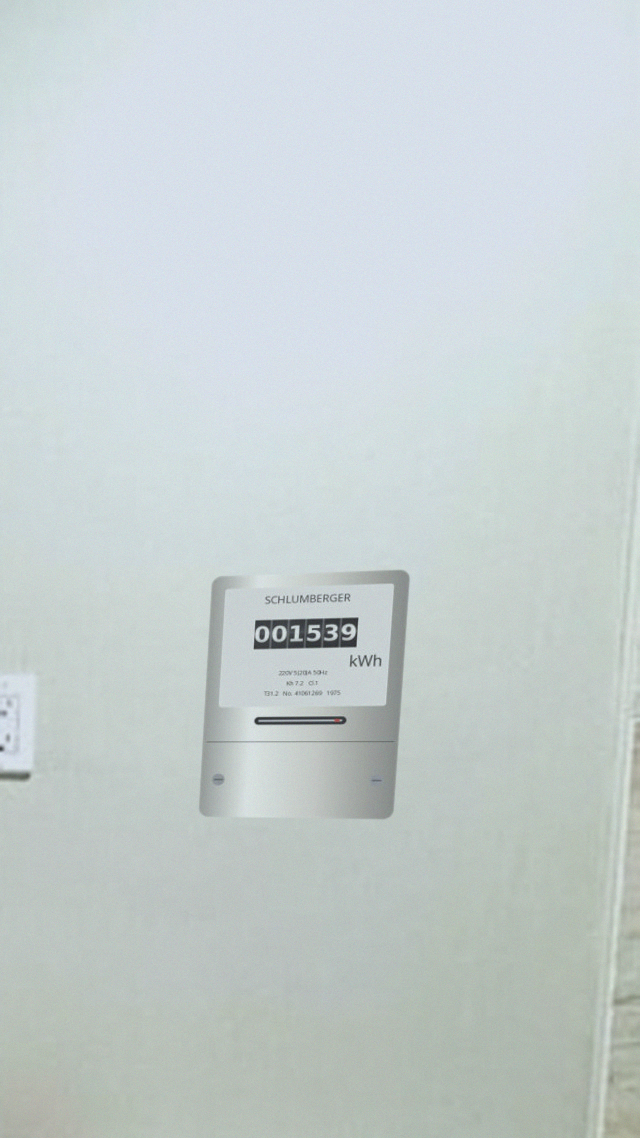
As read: 1539 (kWh)
